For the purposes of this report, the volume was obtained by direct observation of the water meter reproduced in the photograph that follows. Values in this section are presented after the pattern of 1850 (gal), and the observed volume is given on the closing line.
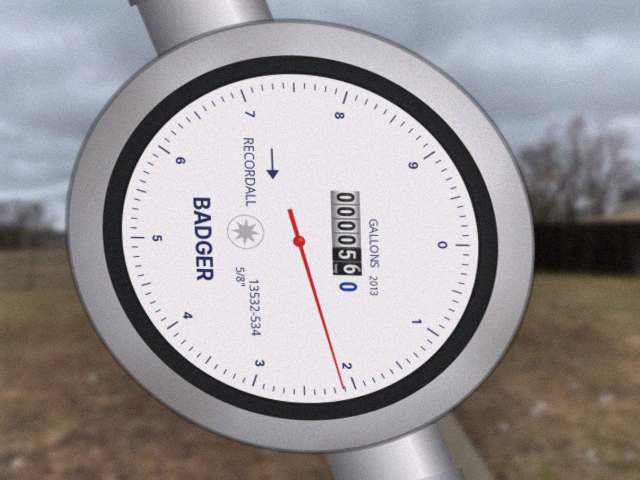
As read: 562.1 (gal)
